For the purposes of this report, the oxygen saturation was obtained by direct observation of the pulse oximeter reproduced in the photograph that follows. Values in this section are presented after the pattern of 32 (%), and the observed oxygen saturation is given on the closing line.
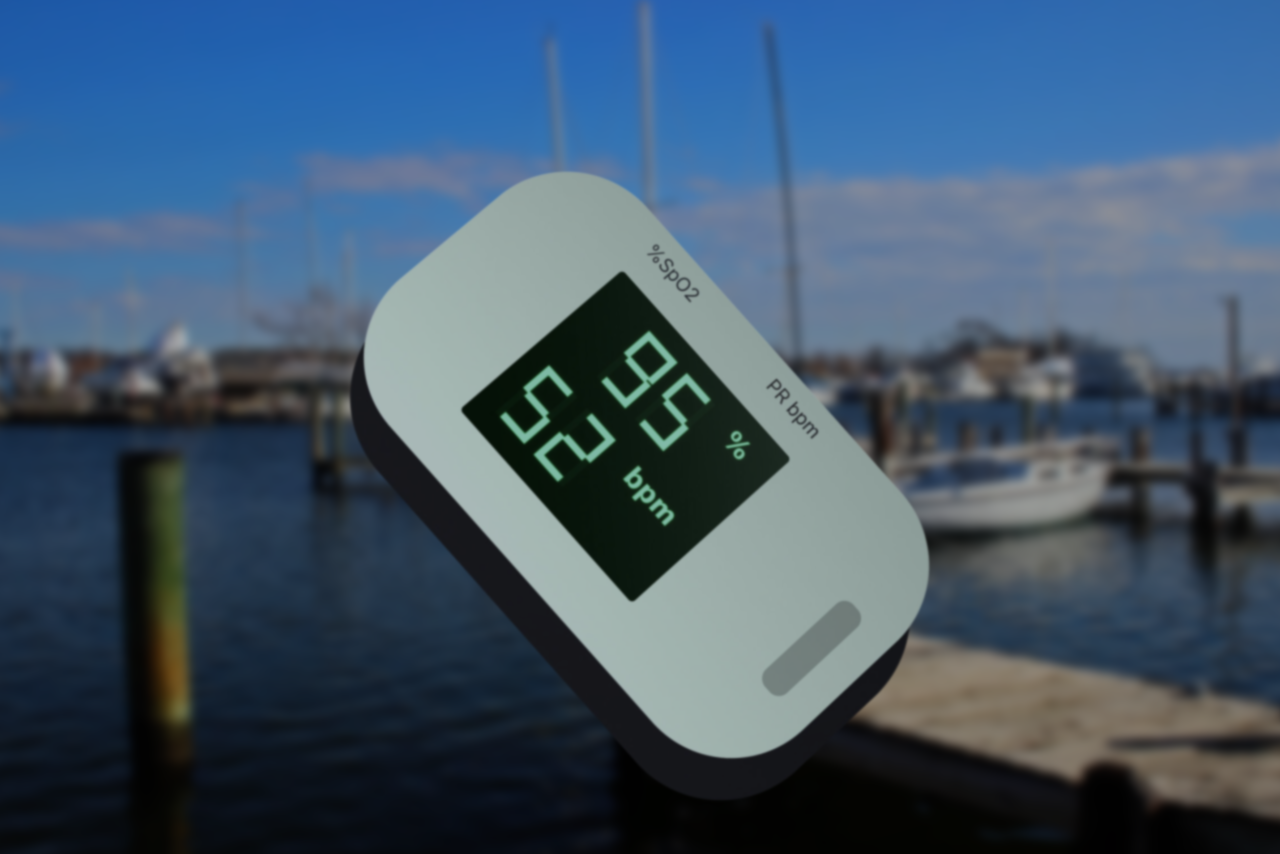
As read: 95 (%)
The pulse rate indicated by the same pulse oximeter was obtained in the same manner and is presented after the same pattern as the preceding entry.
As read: 52 (bpm)
